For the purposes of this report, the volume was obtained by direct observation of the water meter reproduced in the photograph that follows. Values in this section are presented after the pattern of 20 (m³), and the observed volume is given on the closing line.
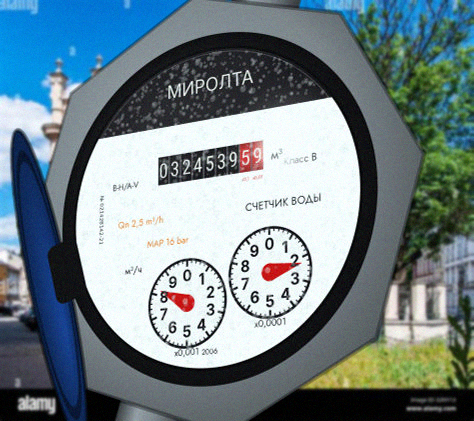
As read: 324539.5982 (m³)
